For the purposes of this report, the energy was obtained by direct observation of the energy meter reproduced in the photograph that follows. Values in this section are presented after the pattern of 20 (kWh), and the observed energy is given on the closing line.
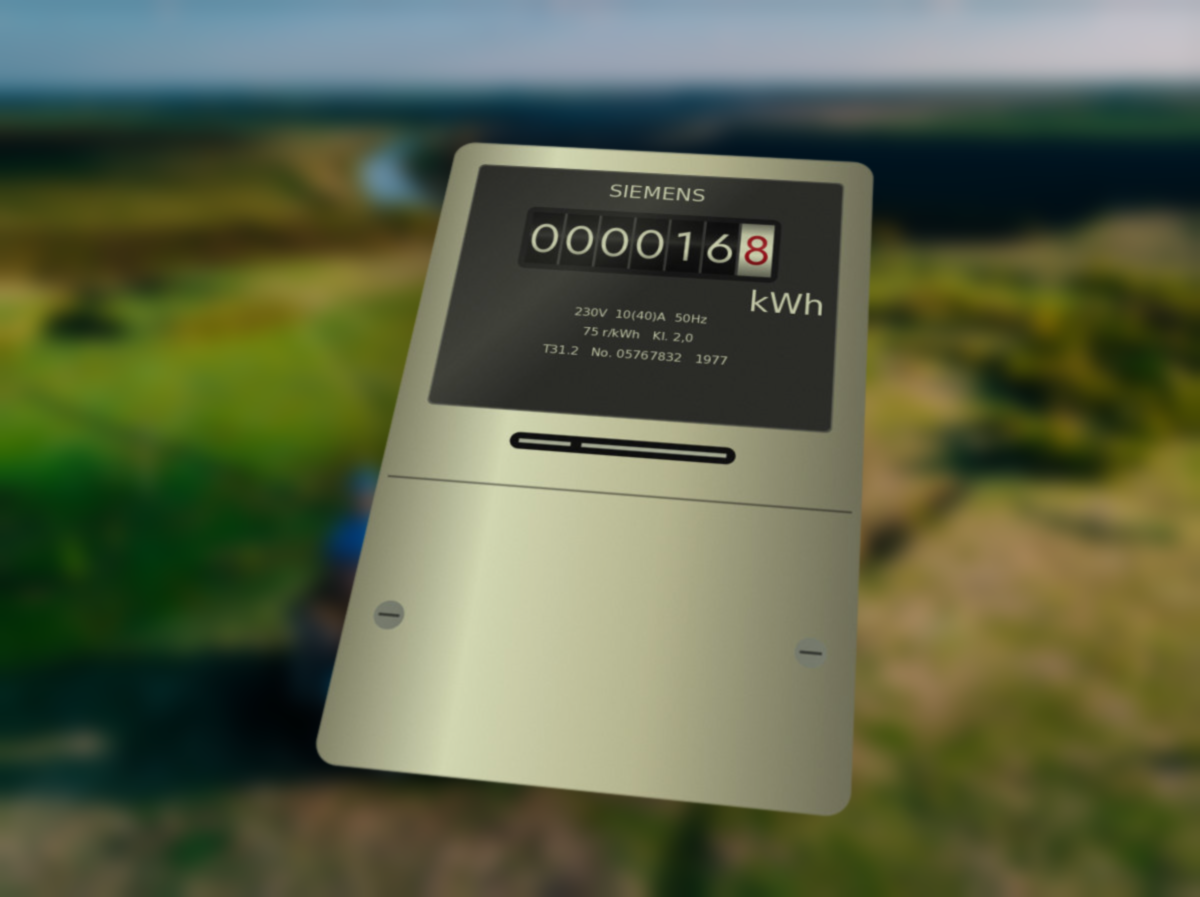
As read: 16.8 (kWh)
